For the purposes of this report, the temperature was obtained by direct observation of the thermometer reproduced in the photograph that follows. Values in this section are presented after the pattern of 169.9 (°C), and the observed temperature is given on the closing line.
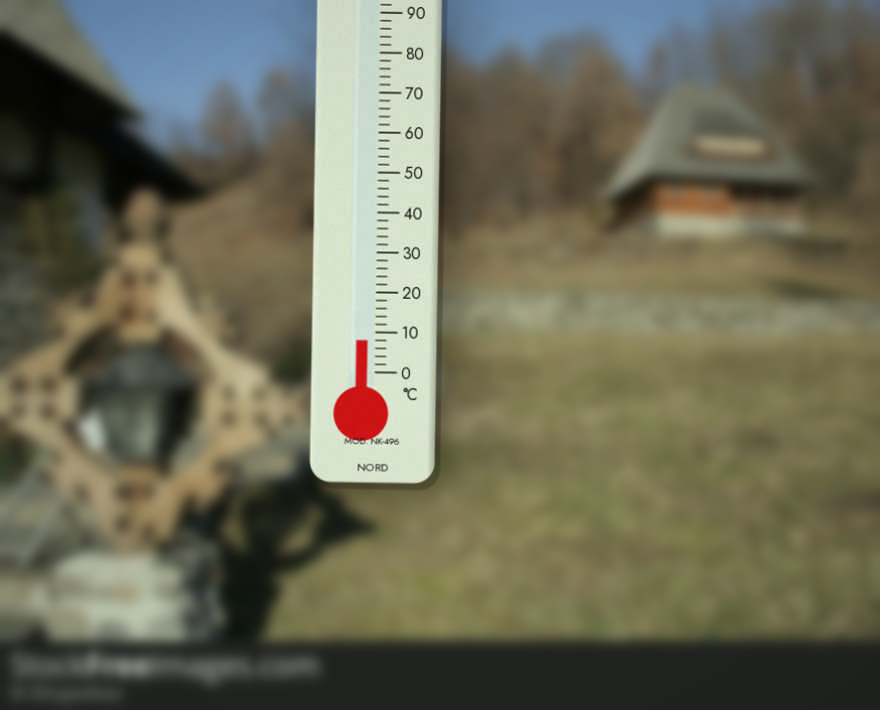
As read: 8 (°C)
